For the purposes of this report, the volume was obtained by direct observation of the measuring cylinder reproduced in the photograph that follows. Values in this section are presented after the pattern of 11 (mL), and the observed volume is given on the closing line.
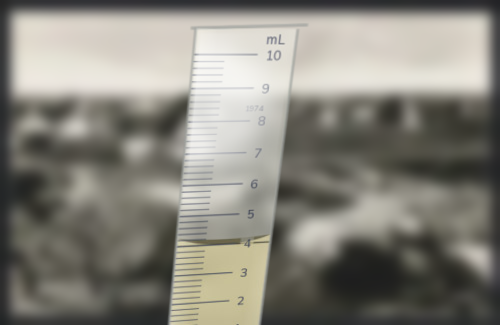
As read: 4 (mL)
